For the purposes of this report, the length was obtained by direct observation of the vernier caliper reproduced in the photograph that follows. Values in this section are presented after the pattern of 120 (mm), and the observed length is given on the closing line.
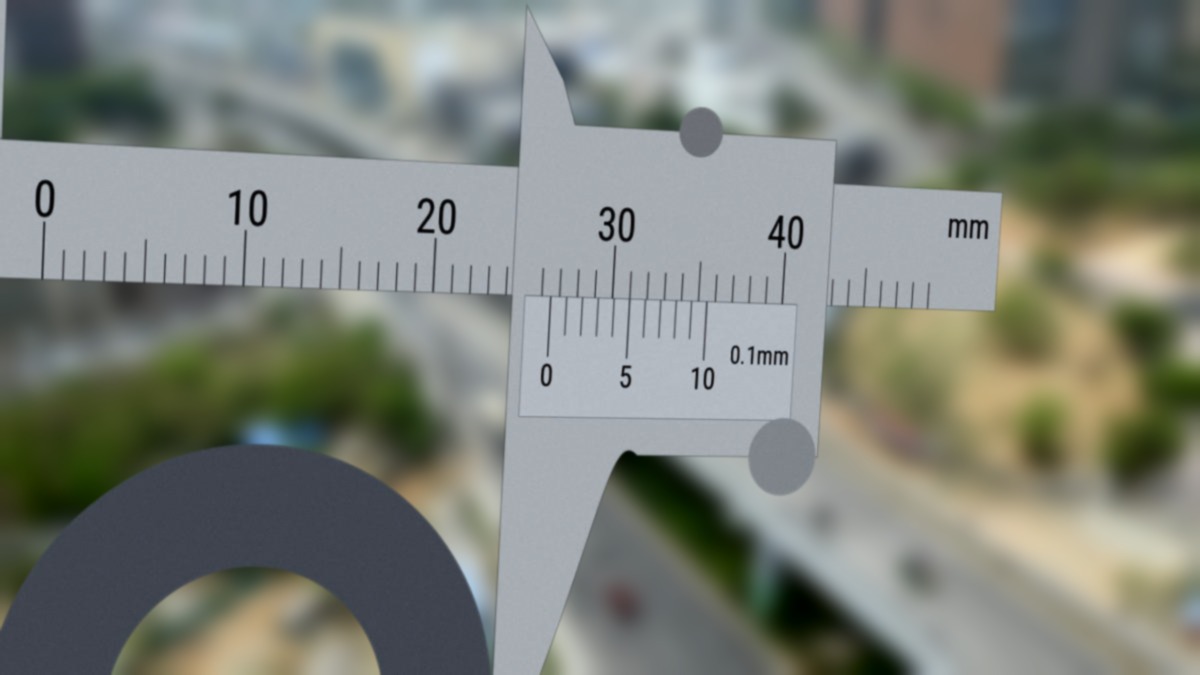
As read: 26.5 (mm)
